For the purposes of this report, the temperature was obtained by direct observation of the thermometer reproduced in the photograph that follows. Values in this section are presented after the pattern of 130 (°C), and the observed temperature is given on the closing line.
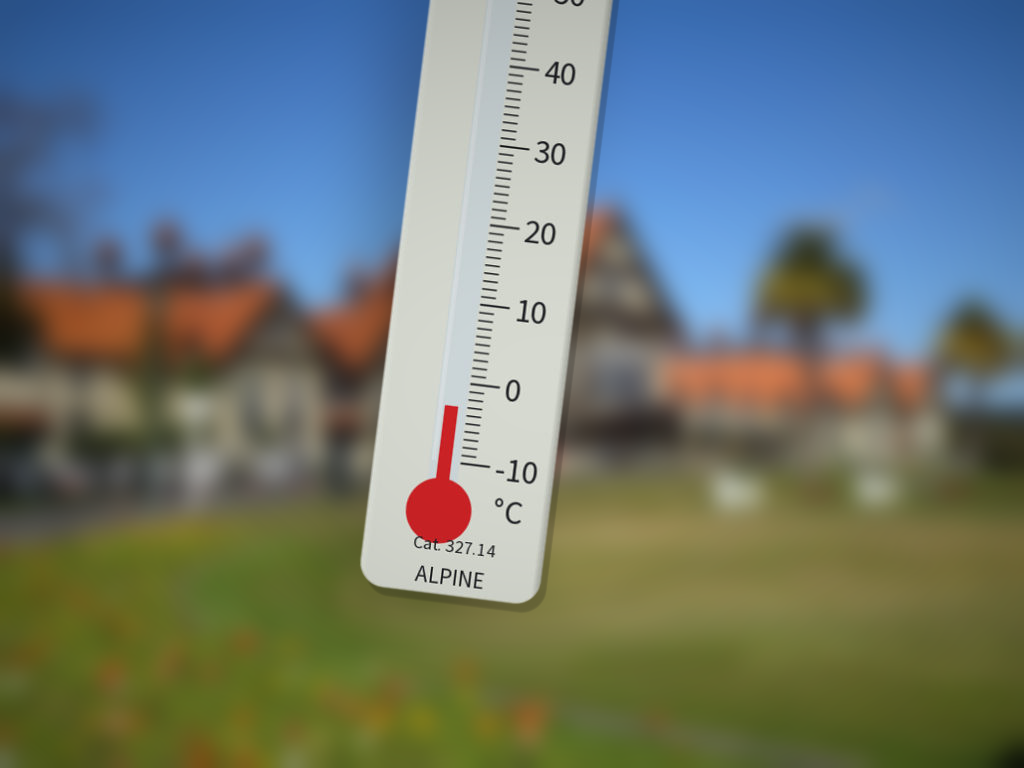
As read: -3 (°C)
